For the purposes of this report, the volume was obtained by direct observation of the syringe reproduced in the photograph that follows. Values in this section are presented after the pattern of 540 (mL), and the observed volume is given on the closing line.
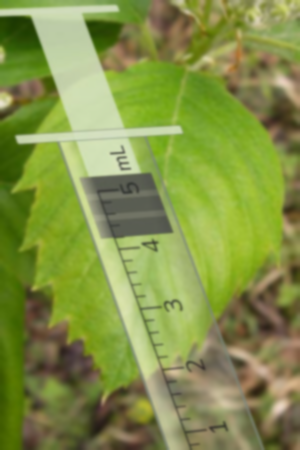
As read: 4.2 (mL)
